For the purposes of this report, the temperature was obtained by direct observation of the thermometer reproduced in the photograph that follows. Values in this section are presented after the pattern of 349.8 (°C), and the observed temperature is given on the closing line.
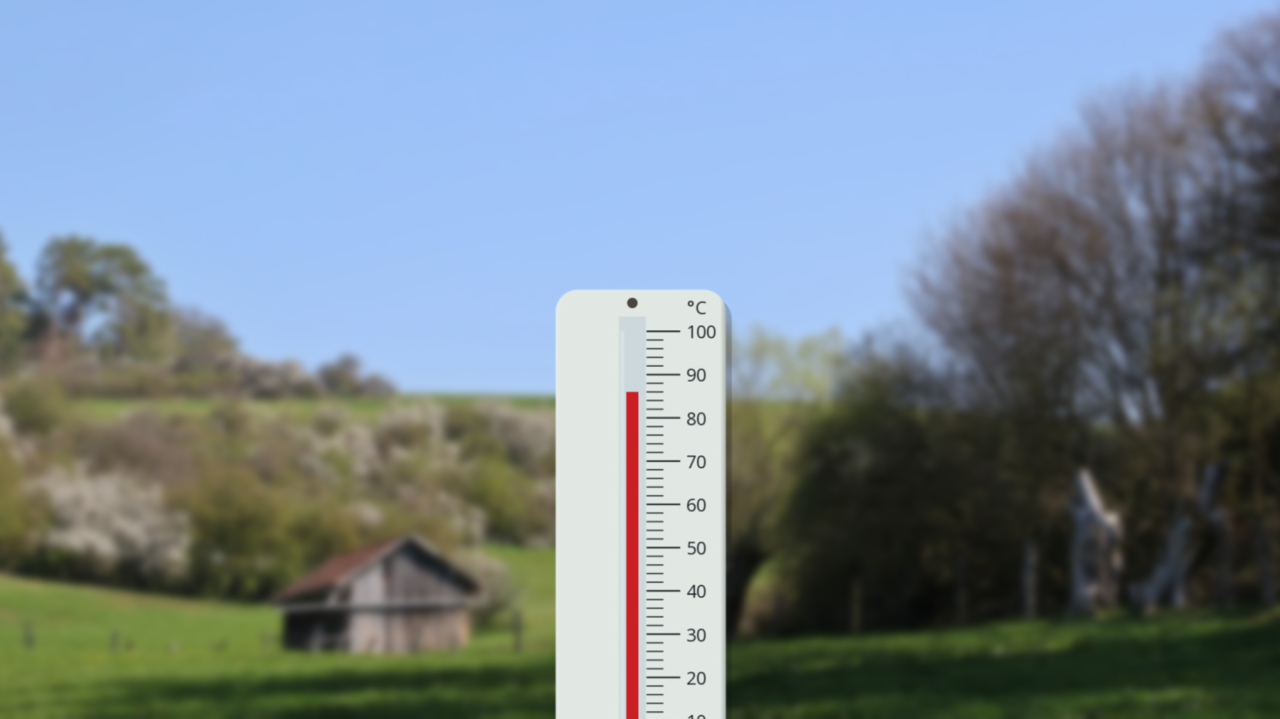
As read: 86 (°C)
